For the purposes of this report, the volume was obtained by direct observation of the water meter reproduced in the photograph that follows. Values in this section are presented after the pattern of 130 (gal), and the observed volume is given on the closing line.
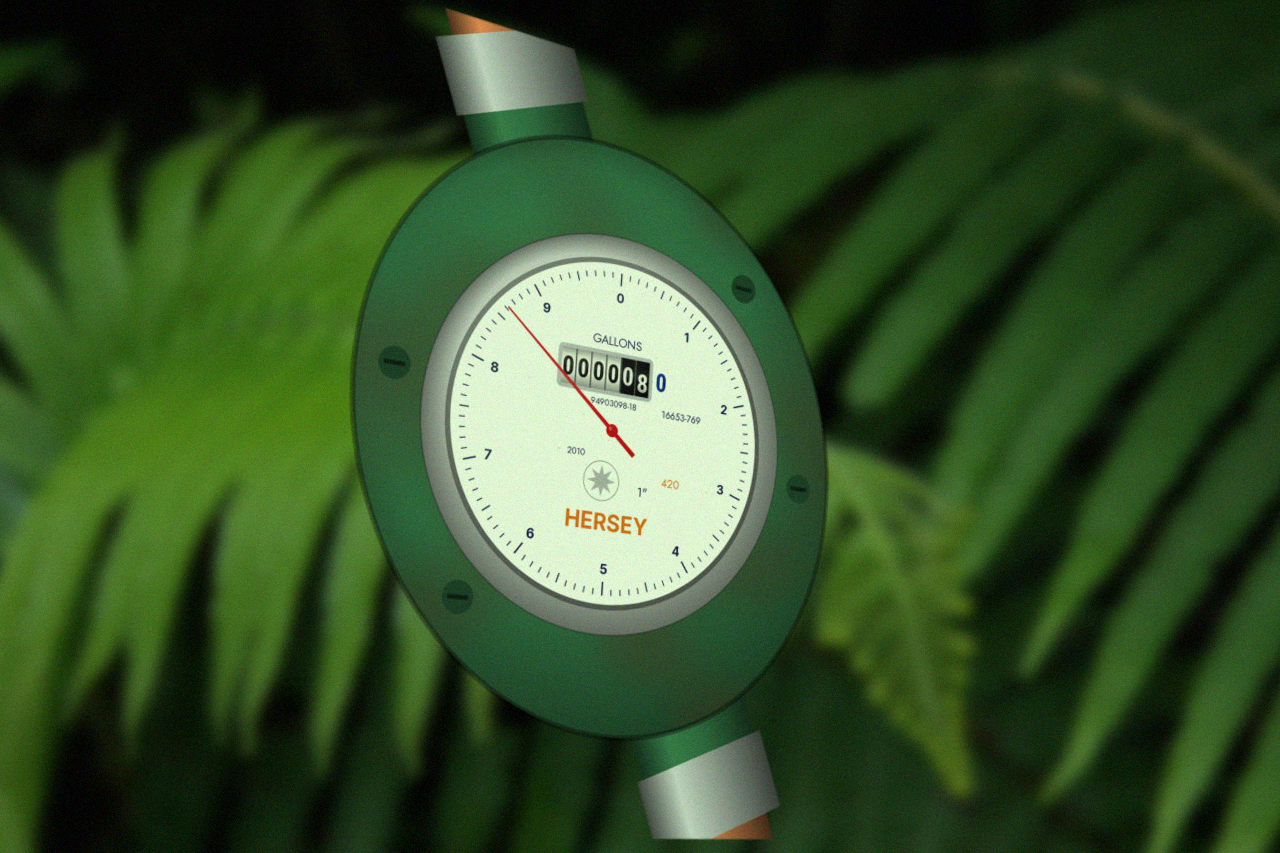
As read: 78.6 (gal)
